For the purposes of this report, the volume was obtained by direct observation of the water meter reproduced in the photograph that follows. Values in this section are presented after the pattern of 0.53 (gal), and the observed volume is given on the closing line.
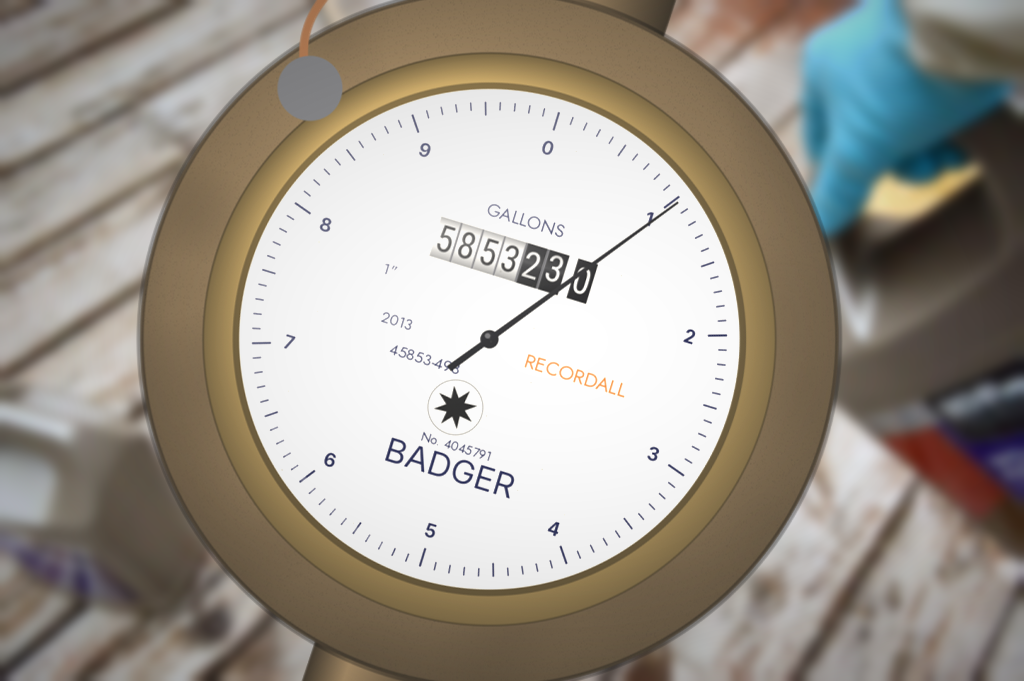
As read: 5853231.0 (gal)
